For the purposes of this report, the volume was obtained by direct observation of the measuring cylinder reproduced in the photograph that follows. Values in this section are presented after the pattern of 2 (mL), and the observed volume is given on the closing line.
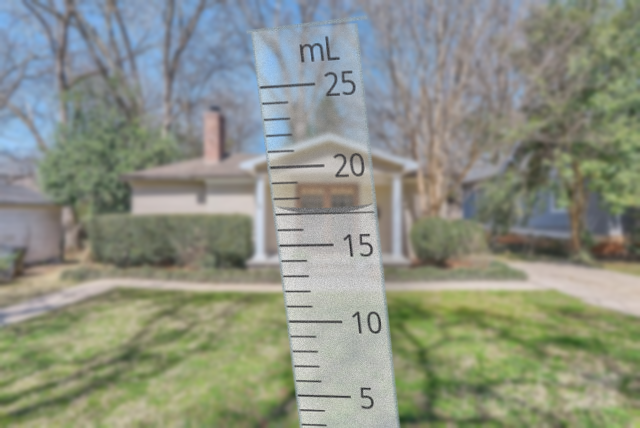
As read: 17 (mL)
